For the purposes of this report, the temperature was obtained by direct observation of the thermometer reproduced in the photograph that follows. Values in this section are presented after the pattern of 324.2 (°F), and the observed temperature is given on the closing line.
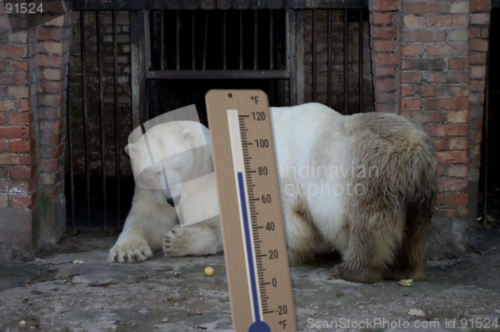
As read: 80 (°F)
